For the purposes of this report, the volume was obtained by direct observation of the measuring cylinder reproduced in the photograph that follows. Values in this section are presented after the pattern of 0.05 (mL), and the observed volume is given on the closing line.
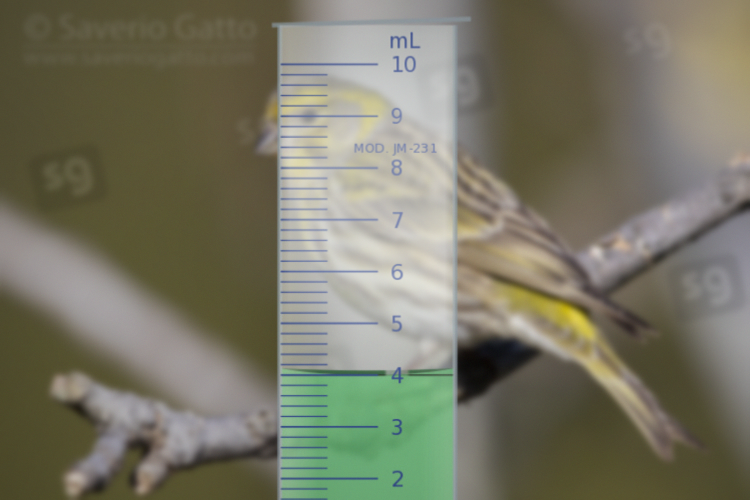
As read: 4 (mL)
